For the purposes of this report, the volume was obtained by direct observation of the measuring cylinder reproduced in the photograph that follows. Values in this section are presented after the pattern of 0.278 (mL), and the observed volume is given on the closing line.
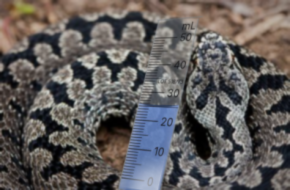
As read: 25 (mL)
